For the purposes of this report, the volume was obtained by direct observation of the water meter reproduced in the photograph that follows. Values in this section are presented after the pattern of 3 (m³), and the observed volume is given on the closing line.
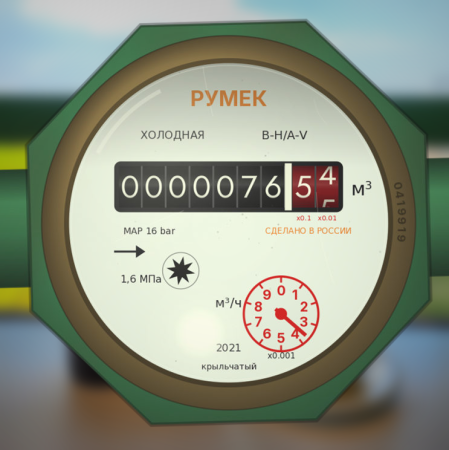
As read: 76.543 (m³)
